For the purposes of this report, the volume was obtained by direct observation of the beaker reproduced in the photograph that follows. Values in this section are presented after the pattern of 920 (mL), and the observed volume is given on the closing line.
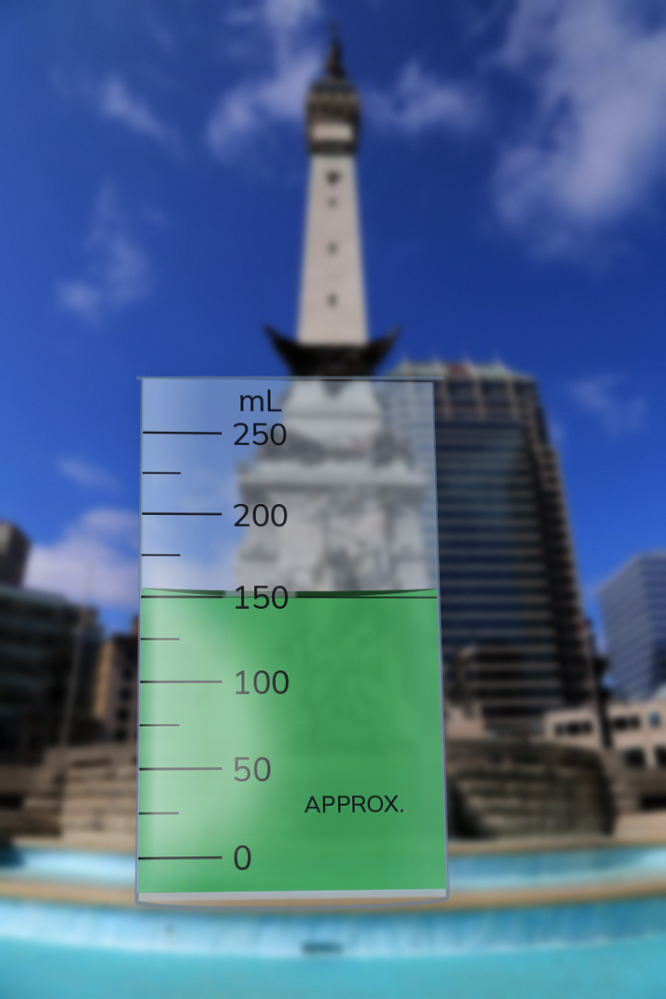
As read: 150 (mL)
